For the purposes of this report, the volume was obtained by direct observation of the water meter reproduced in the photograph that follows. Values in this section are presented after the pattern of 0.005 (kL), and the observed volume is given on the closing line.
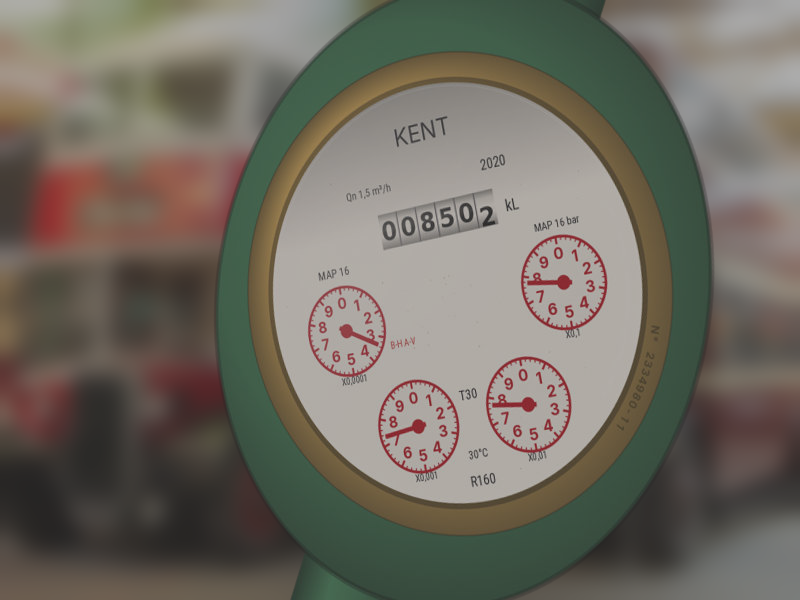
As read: 8501.7773 (kL)
